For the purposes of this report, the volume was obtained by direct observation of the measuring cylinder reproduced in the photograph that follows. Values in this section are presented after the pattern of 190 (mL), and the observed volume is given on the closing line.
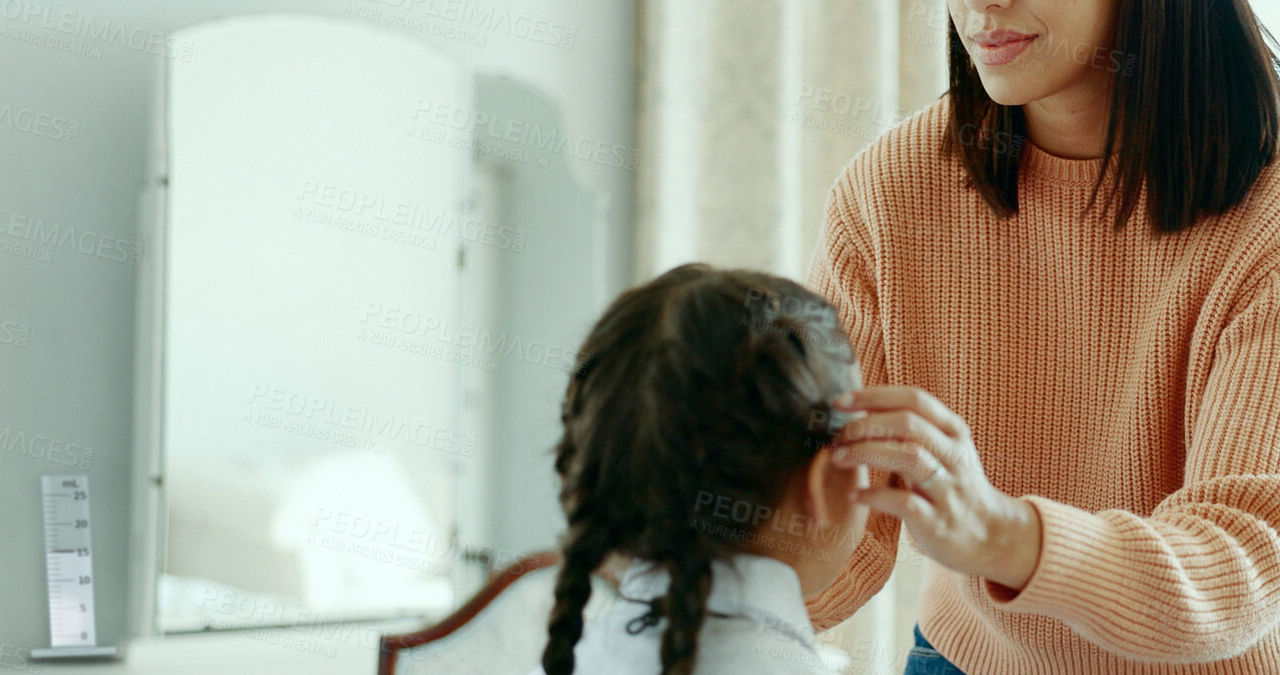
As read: 15 (mL)
